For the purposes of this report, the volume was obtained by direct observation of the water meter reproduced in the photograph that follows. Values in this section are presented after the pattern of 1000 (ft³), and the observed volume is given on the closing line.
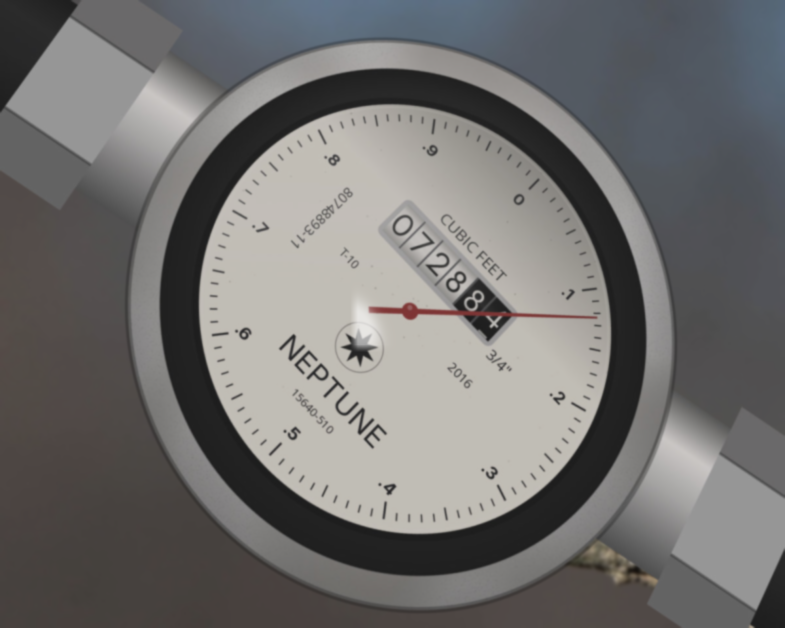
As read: 72884.12 (ft³)
